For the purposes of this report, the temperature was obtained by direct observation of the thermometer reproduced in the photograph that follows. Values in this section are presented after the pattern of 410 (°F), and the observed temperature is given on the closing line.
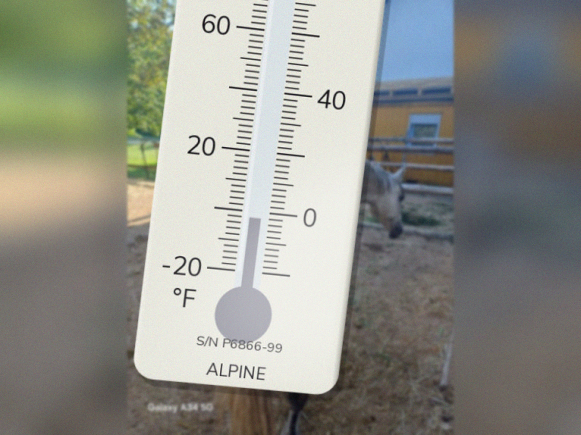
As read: -2 (°F)
